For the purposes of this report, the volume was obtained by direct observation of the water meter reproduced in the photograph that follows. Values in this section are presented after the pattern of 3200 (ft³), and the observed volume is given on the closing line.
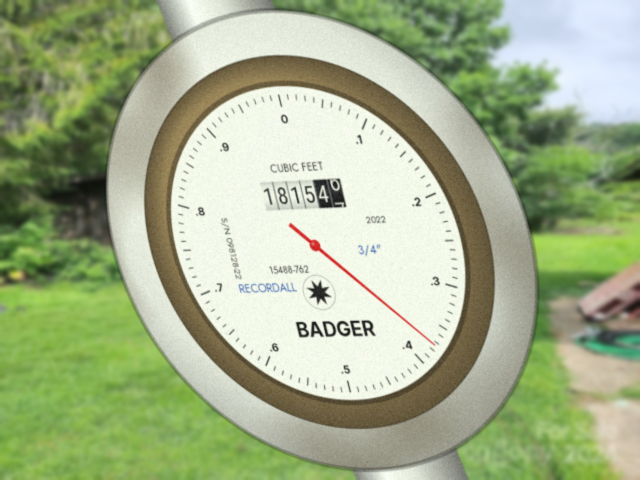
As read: 181546.37 (ft³)
